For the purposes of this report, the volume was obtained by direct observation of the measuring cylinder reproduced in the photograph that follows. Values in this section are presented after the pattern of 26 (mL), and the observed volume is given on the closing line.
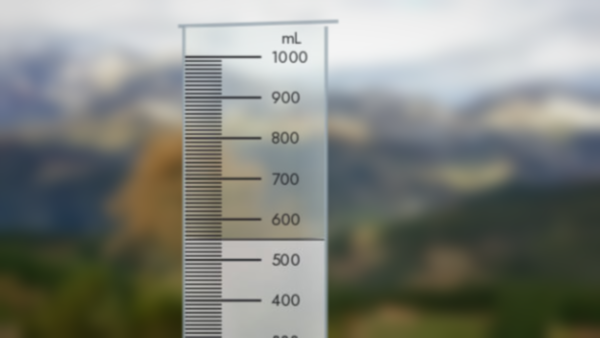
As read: 550 (mL)
